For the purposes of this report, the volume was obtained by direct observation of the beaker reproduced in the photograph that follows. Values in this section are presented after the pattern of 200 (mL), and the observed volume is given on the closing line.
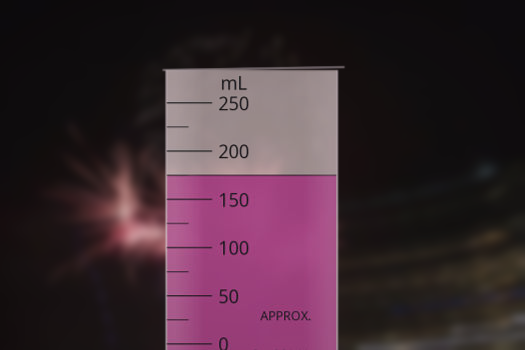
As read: 175 (mL)
